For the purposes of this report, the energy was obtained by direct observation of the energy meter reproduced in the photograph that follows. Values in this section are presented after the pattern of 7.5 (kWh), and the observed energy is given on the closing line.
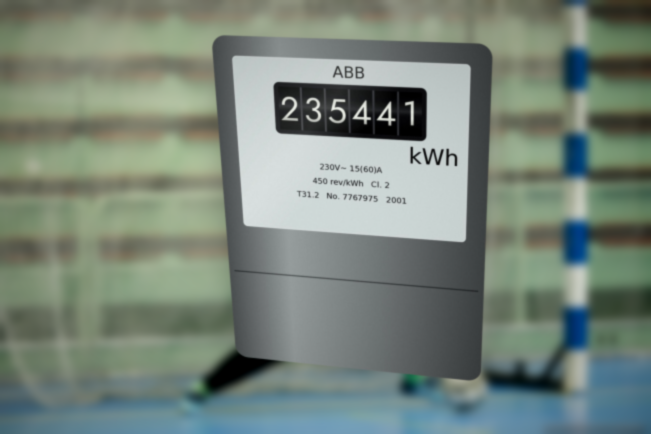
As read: 235441 (kWh)
